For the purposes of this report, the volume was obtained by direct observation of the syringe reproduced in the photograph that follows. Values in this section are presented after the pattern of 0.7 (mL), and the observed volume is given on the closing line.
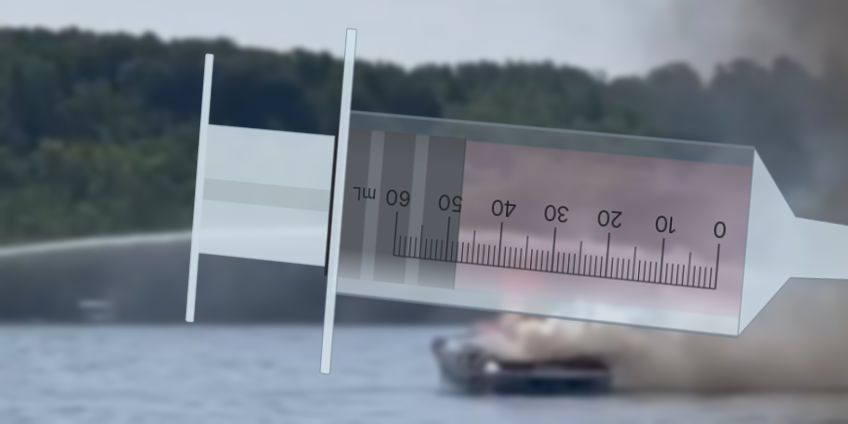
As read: 48 (mL)
